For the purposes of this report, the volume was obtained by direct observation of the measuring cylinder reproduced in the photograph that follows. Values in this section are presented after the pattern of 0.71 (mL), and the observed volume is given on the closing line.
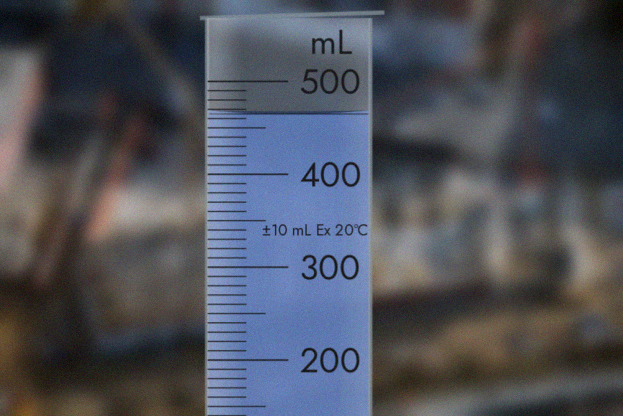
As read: 465 (mL)
